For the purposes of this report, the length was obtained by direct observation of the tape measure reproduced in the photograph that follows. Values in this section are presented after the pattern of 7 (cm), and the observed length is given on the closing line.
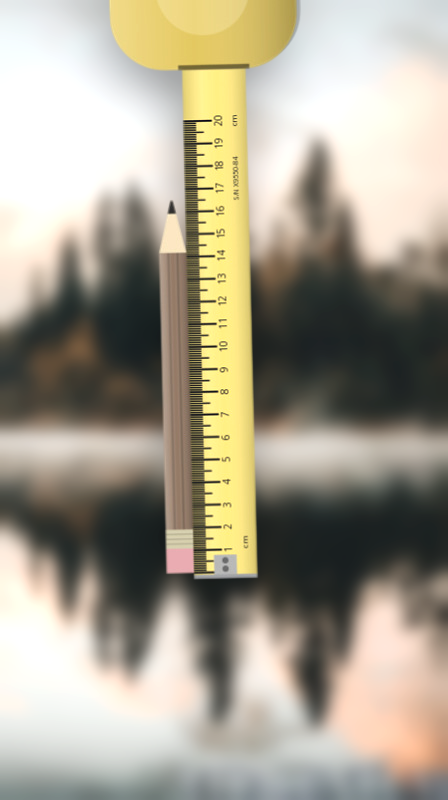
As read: 16.5 (cm)
